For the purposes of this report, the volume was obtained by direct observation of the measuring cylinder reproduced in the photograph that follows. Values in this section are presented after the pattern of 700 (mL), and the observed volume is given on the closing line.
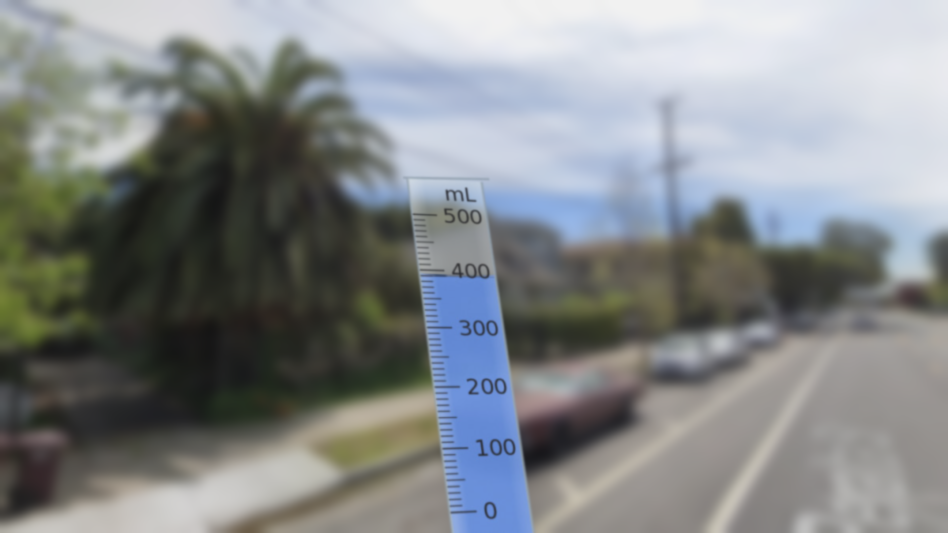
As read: 390 (mL)
